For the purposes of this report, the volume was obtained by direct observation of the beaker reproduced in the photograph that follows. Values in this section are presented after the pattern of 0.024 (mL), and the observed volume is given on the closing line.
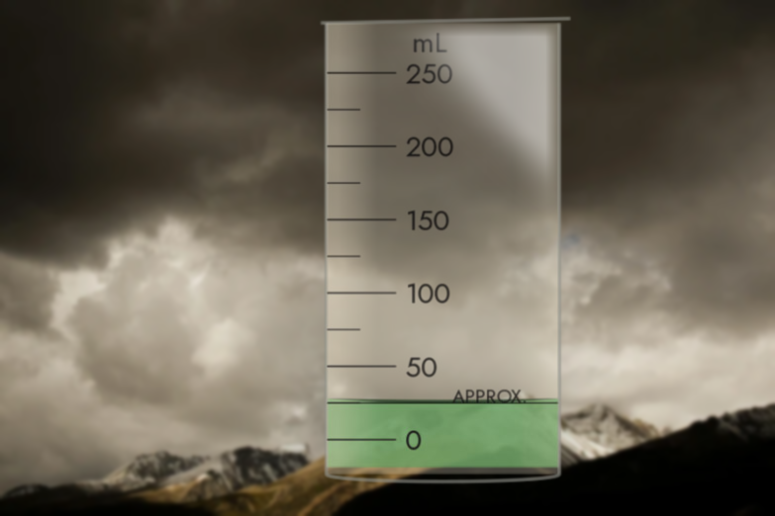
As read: 25 (mL)
